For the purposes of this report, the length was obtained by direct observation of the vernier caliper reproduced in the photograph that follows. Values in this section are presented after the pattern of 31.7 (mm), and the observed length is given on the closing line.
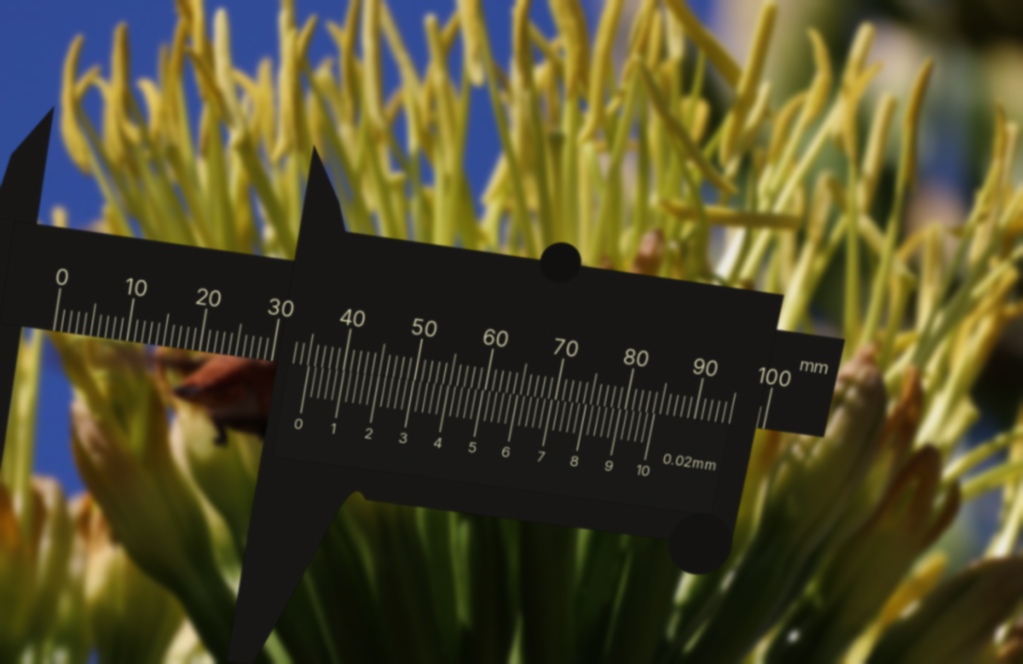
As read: 35.2 (mm)
